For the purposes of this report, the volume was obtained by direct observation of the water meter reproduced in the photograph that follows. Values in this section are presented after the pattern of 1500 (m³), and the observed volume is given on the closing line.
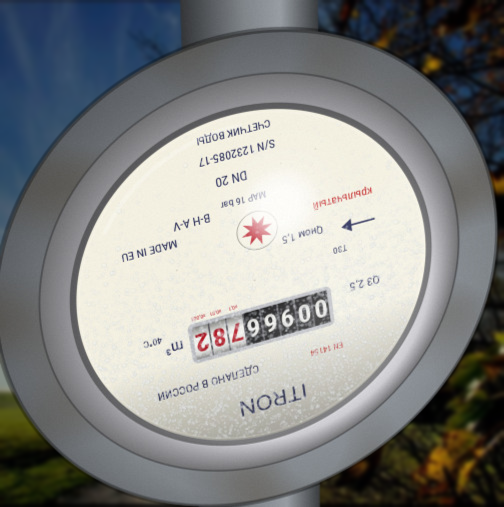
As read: 966.782 (m³)
